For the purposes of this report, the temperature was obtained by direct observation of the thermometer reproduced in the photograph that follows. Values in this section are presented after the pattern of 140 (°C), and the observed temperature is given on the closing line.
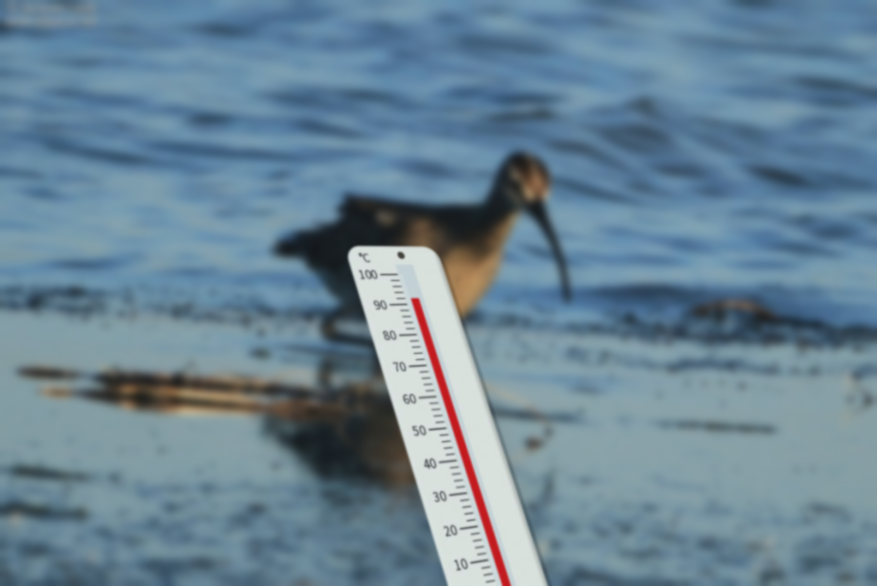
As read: 92 (°C)
